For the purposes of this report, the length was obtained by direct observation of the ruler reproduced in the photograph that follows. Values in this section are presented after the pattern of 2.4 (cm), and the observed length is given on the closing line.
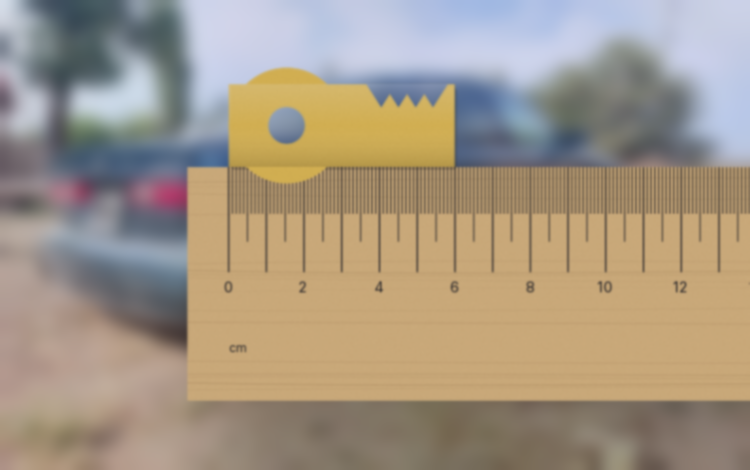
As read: 6 (cm)
